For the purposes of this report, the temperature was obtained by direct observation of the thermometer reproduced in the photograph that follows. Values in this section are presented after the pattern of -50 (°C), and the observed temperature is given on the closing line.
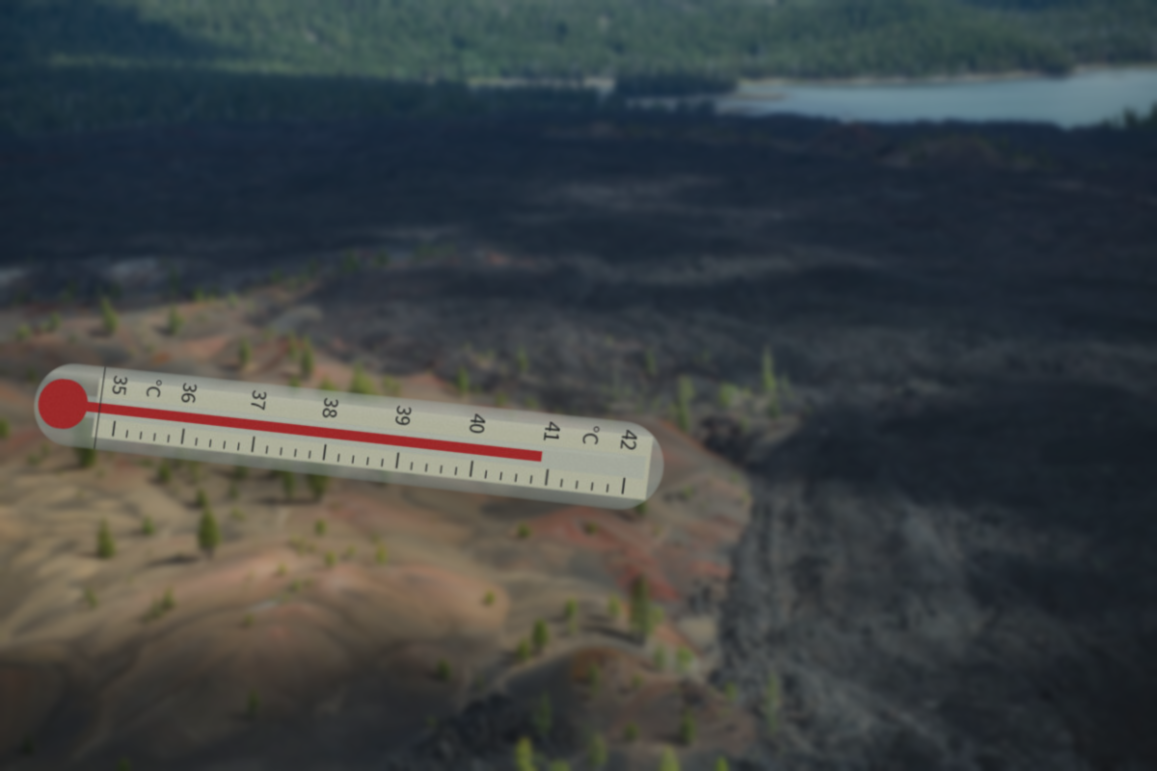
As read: 40.9 (°C)
